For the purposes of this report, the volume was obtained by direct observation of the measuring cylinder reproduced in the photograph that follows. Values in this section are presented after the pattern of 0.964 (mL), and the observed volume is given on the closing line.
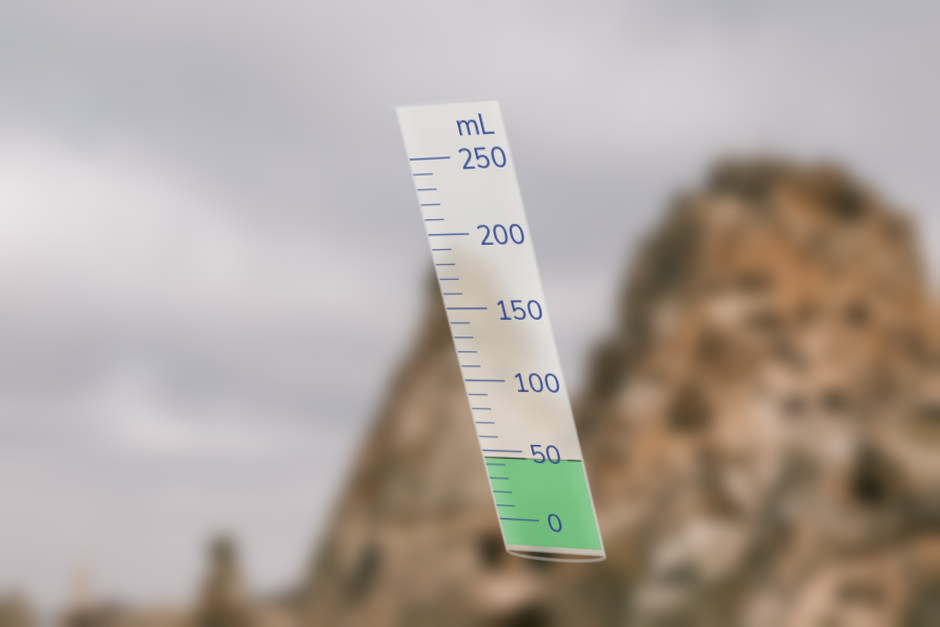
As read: 45 (mL)
